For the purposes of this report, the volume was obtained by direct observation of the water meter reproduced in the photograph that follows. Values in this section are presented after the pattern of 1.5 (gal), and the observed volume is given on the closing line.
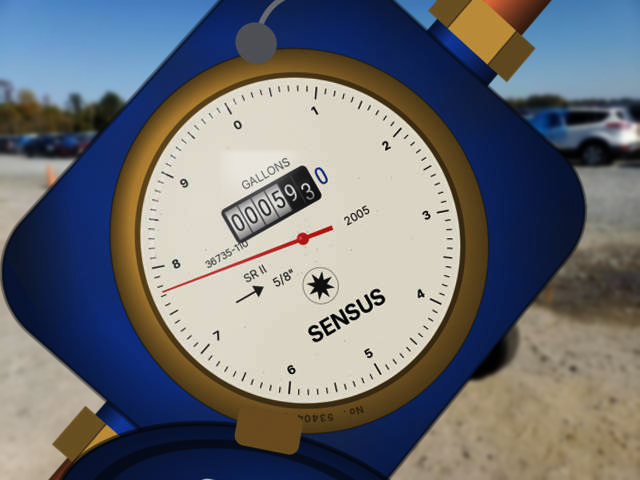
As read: 5927.7 (gal)
